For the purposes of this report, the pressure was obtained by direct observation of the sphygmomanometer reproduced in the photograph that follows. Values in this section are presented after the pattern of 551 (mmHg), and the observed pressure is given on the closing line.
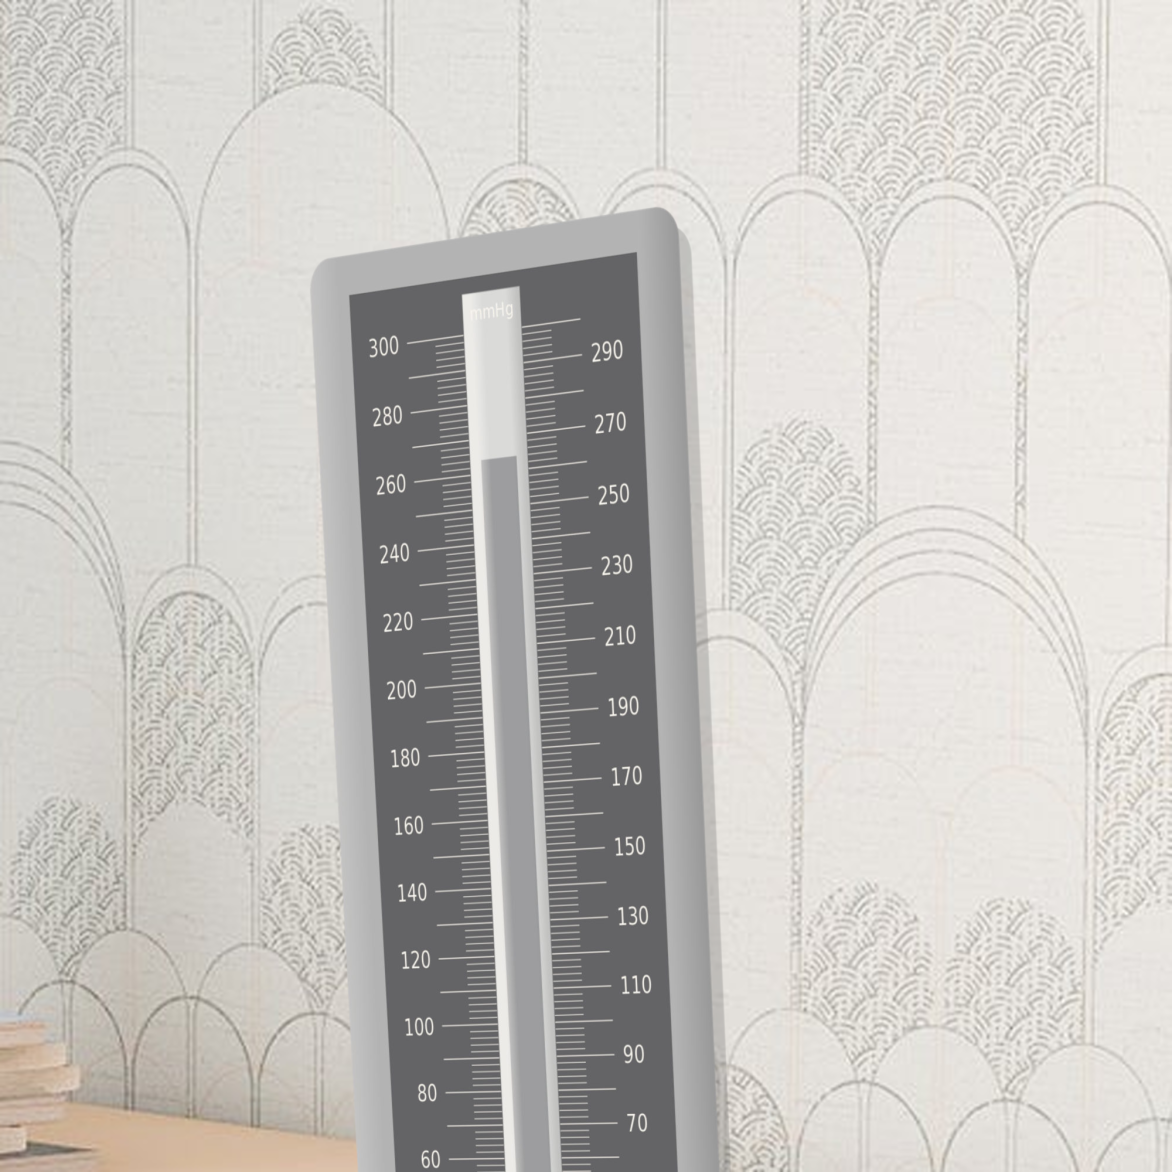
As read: 264 (mmHg)
